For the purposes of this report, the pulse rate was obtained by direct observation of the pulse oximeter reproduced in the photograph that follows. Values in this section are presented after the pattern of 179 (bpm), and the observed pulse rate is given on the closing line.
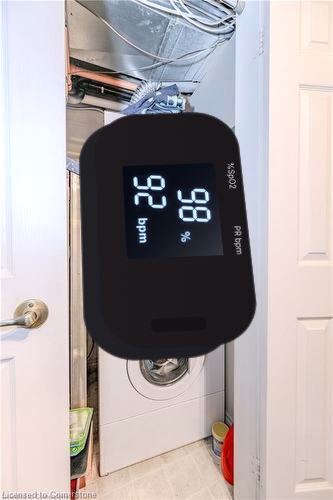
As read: 92 (bpm)
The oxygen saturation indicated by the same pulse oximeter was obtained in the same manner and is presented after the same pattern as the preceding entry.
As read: 98 (%)
